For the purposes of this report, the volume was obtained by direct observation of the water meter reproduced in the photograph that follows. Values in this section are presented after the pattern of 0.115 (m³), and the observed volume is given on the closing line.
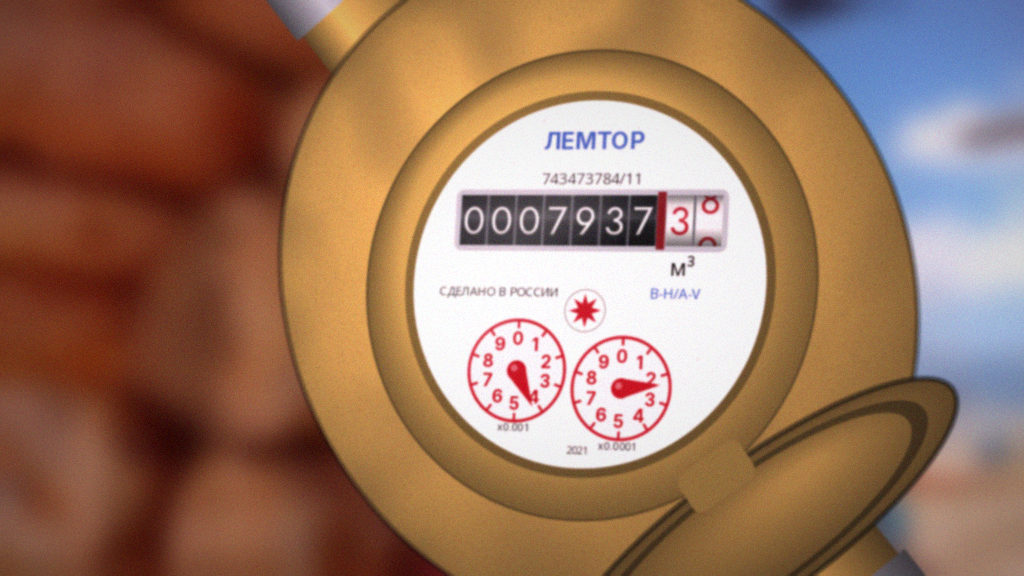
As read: 7937.3842 (m³)
